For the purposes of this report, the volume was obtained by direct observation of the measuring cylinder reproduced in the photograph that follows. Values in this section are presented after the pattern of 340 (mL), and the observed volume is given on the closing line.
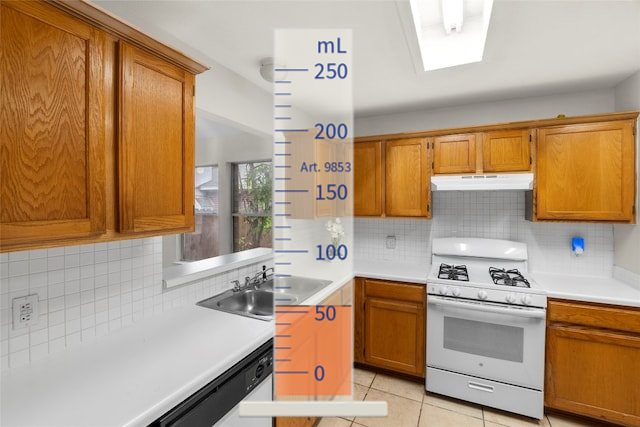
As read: 55 (mL)
